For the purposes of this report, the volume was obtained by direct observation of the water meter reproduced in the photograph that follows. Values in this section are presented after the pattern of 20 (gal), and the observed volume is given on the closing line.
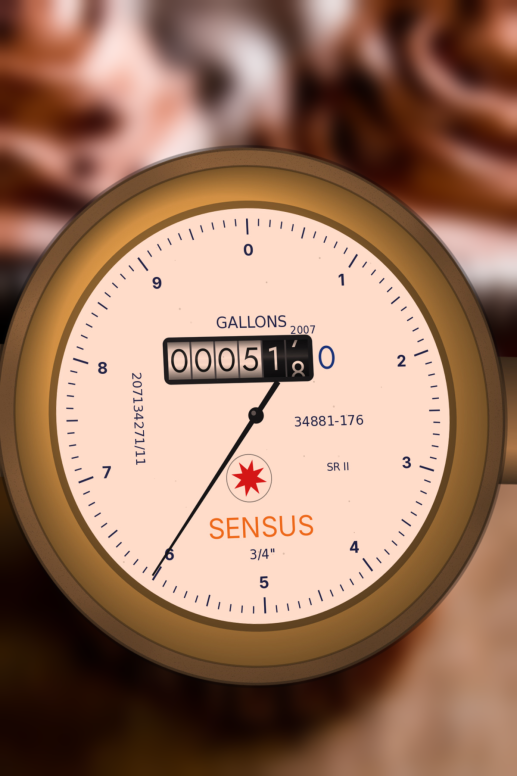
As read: 5176.0 (gal)
